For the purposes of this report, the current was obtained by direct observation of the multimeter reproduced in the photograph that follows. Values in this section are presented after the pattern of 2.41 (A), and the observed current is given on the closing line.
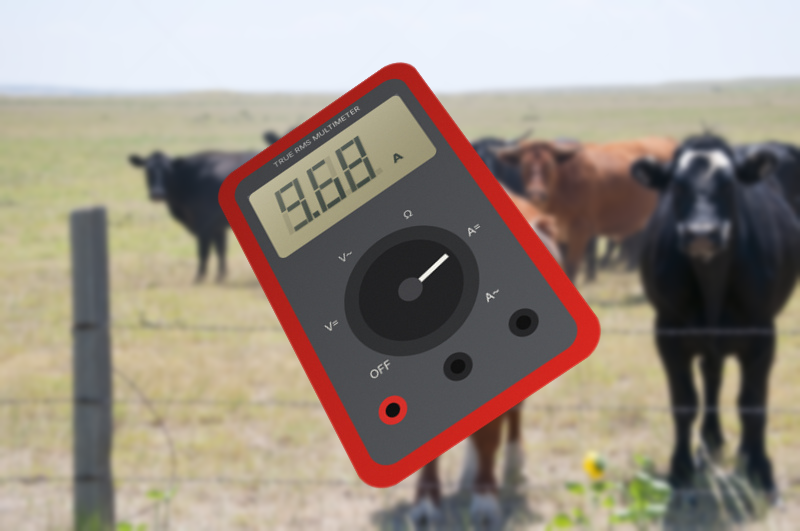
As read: 9.68 (A)
